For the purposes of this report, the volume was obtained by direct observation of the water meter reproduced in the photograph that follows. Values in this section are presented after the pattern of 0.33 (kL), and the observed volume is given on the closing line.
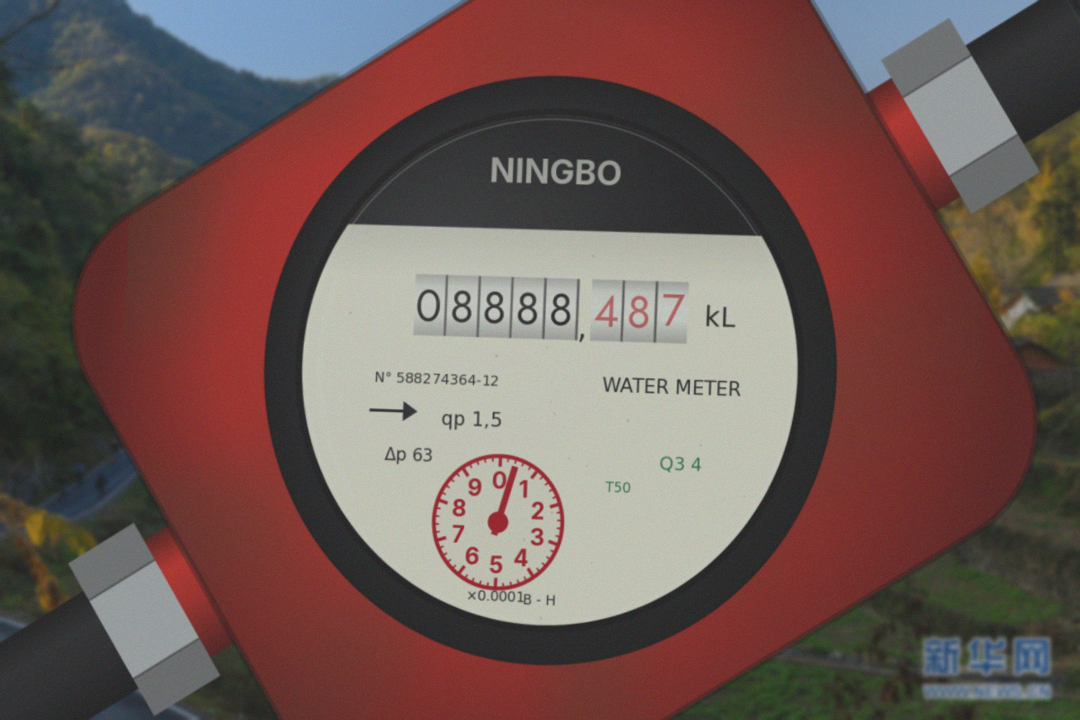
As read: 8888.4870 (kL)
